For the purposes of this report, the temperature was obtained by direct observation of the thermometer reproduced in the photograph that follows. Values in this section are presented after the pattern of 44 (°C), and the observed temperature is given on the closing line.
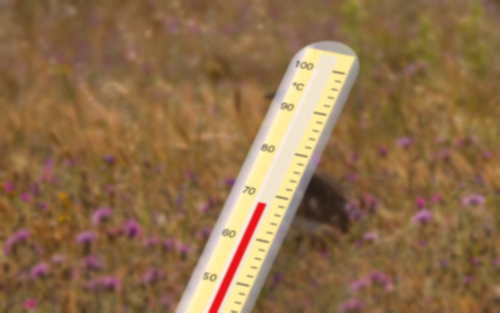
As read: 68 (°C)
